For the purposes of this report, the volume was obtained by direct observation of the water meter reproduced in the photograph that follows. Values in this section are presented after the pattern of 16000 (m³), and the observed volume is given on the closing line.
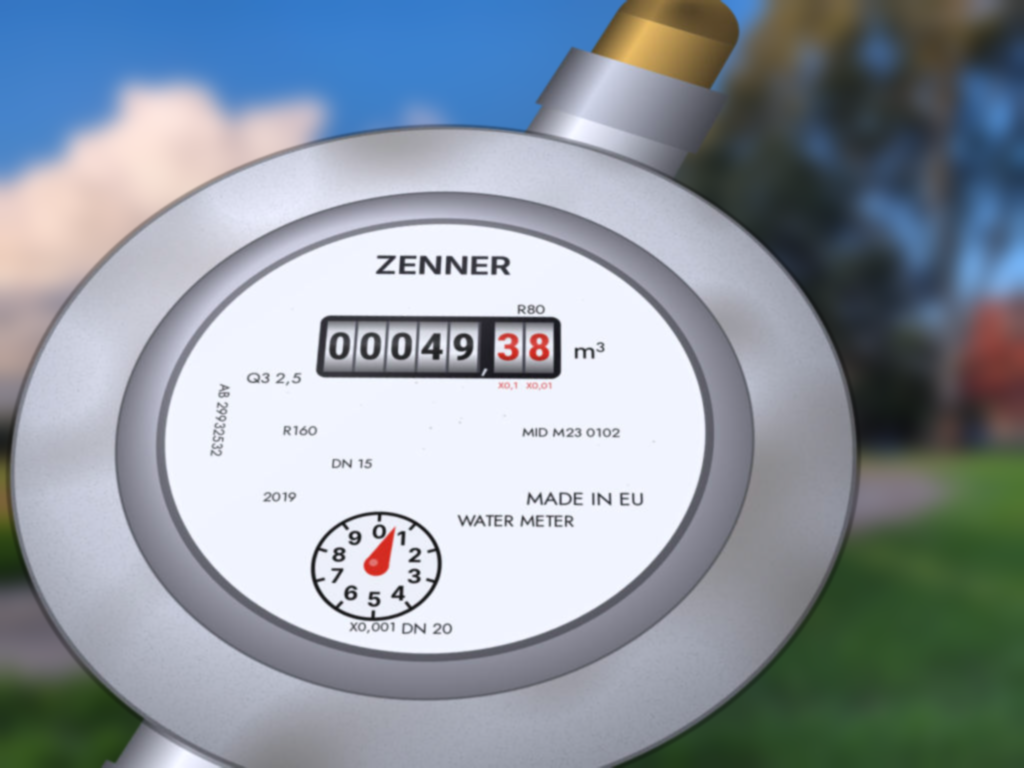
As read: 49.380 (m³)
